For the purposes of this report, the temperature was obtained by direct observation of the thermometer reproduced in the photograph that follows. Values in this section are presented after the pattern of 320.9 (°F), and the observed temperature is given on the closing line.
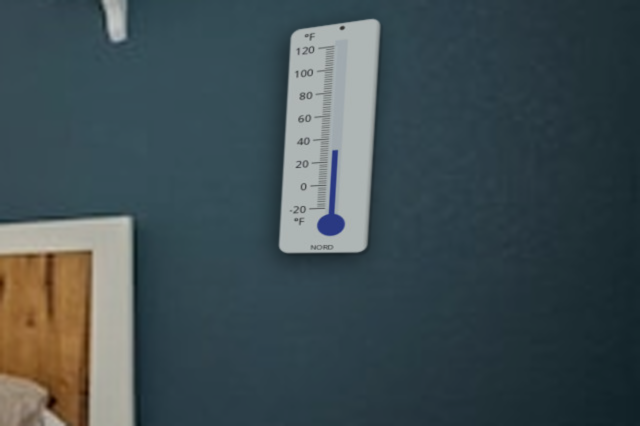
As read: 30 (°F)
